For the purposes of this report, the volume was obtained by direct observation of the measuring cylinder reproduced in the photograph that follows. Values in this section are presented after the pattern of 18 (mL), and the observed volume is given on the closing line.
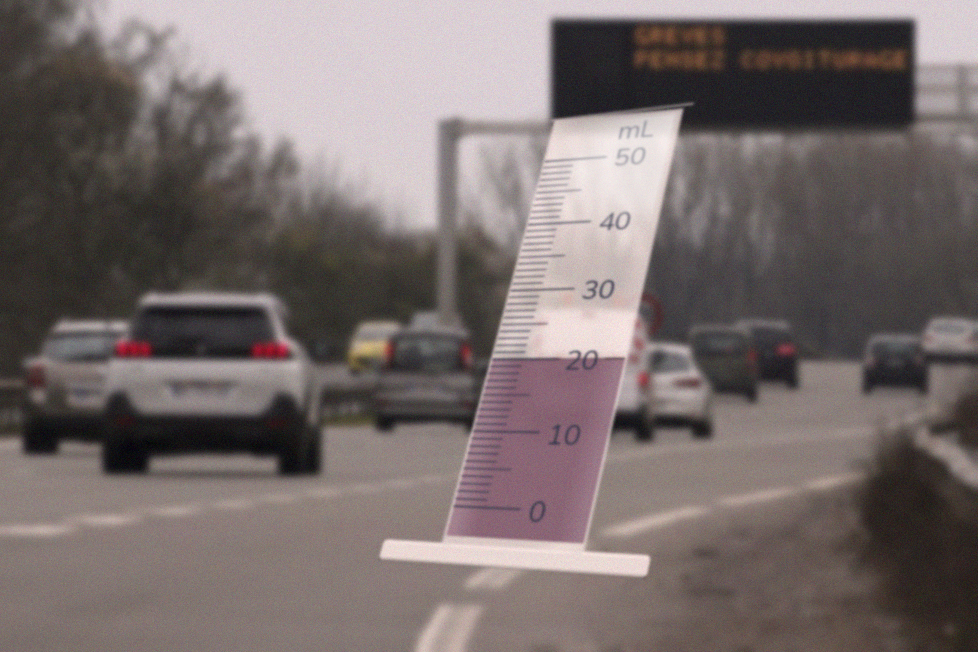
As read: 20 (mL)
